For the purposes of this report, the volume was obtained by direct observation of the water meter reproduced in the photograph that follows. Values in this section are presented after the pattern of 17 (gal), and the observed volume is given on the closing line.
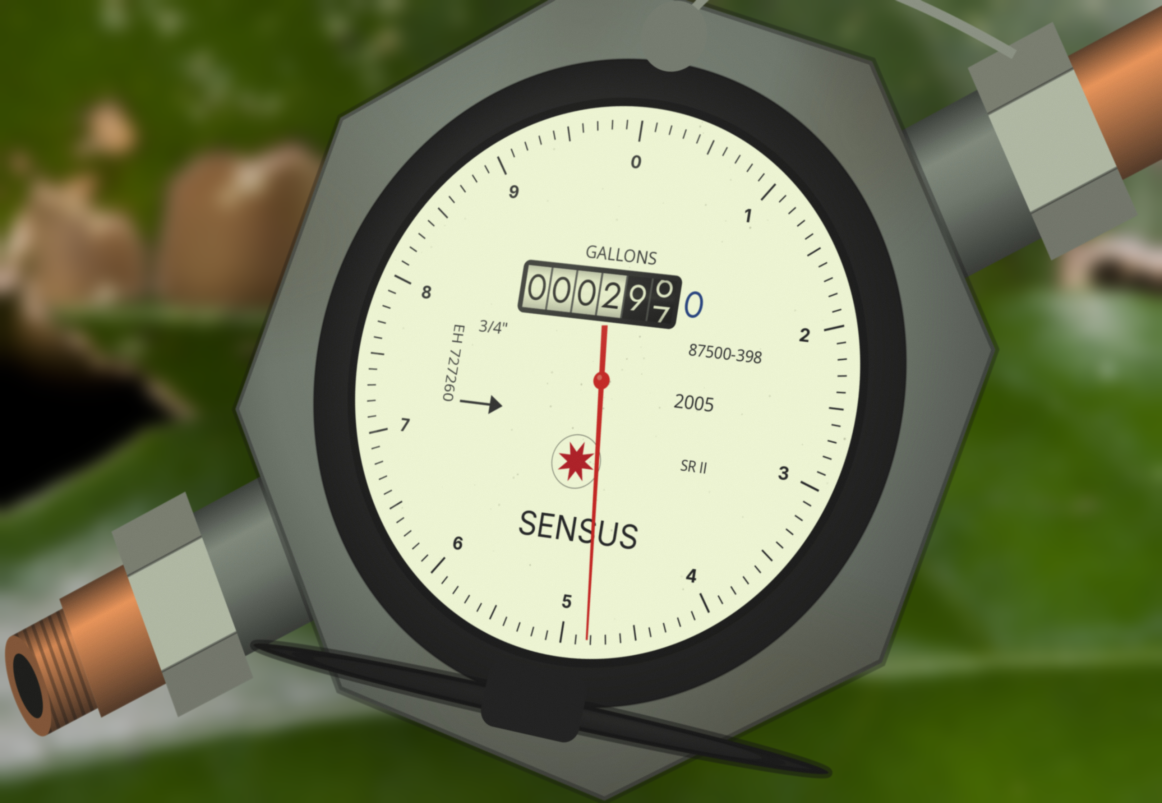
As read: 2964.8 (gal)
